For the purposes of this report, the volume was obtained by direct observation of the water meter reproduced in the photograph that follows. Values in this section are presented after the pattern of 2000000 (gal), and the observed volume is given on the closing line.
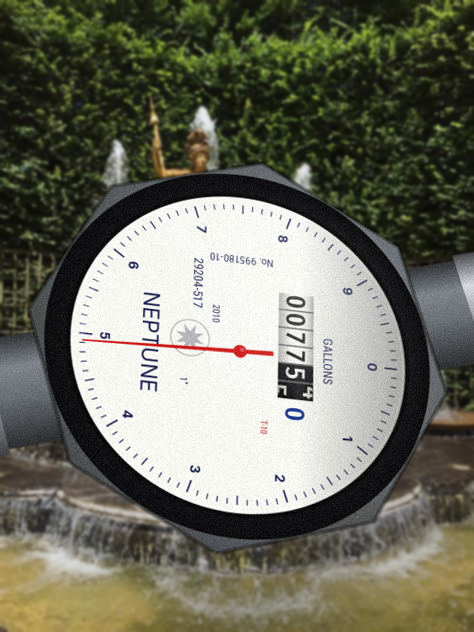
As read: 77544.9 (gal)
